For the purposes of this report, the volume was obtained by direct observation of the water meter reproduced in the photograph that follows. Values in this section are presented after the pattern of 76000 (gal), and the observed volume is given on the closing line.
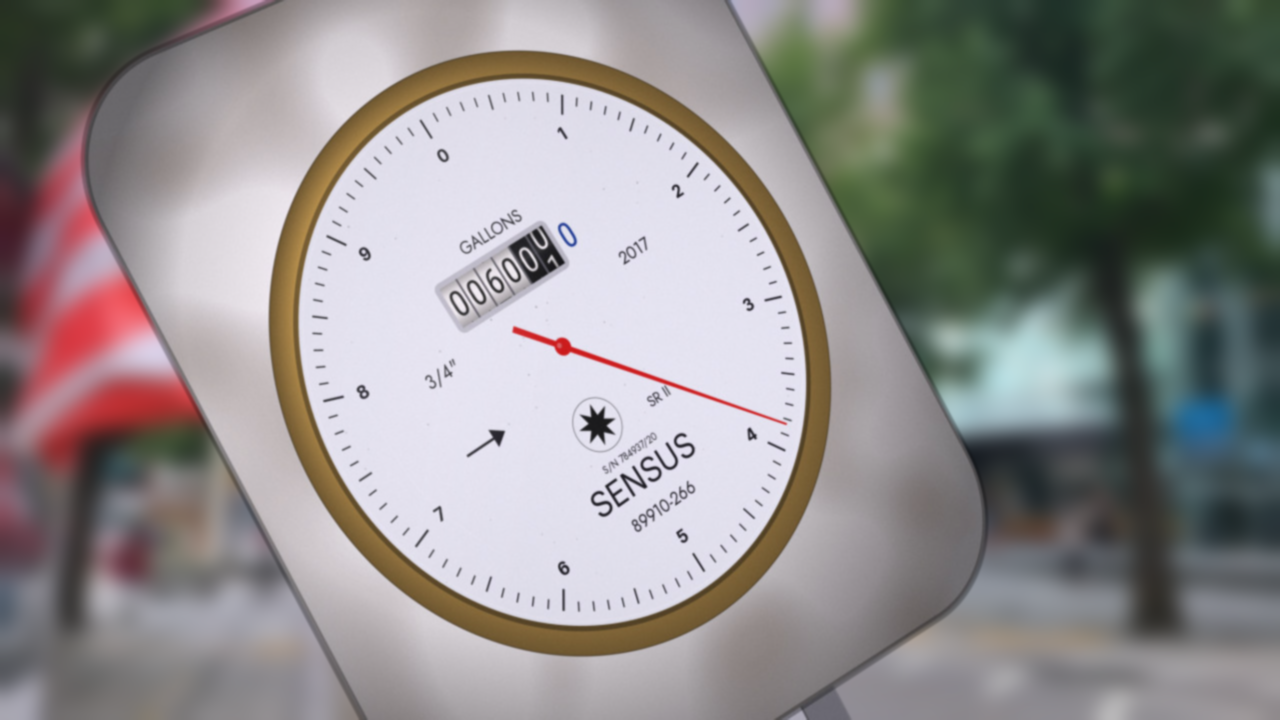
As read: 60003.8 (gal)
